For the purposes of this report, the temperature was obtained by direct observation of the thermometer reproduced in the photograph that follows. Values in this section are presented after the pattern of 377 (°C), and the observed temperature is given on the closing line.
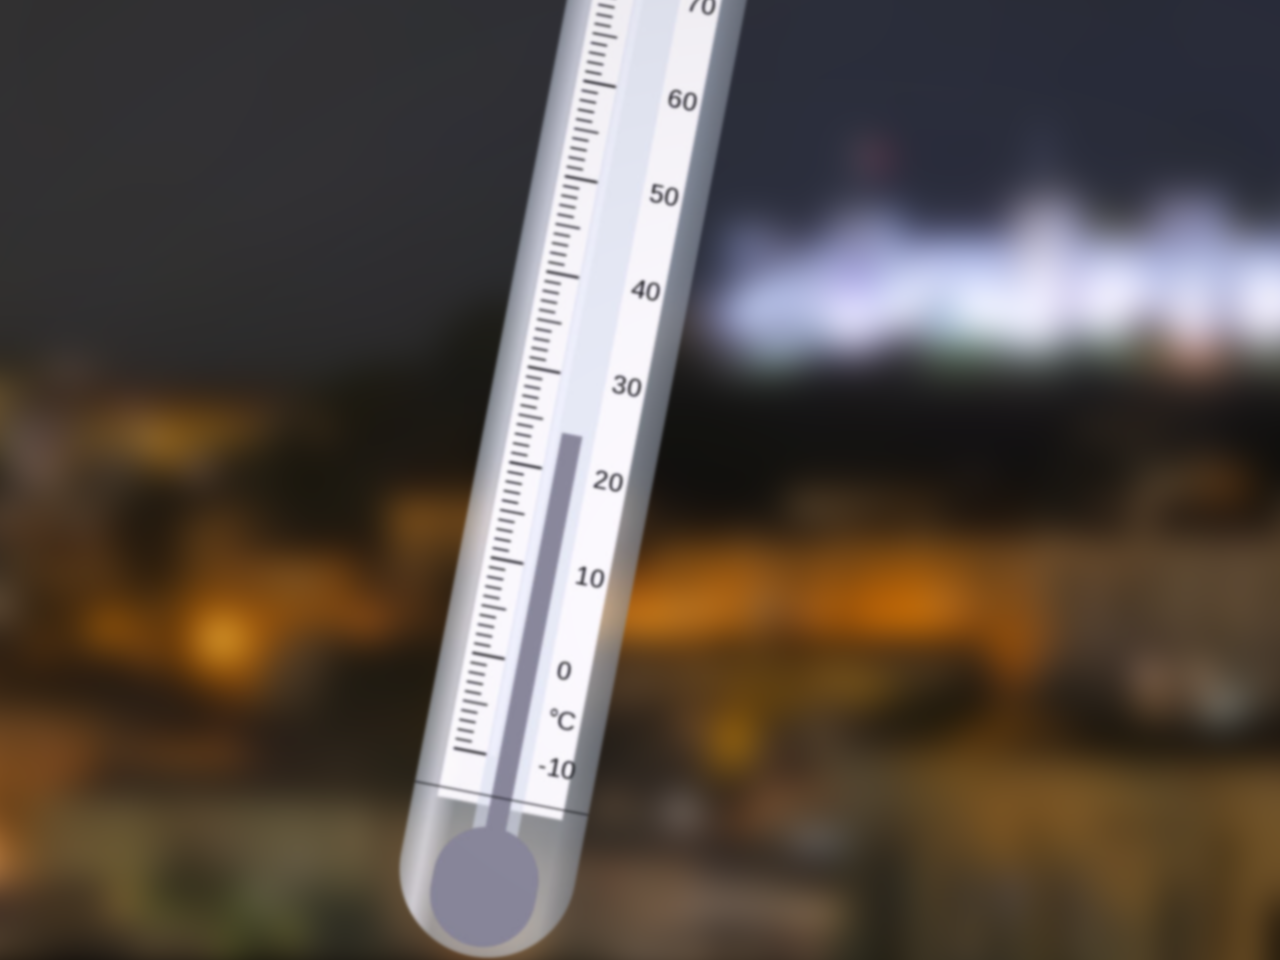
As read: 24 (°C)
